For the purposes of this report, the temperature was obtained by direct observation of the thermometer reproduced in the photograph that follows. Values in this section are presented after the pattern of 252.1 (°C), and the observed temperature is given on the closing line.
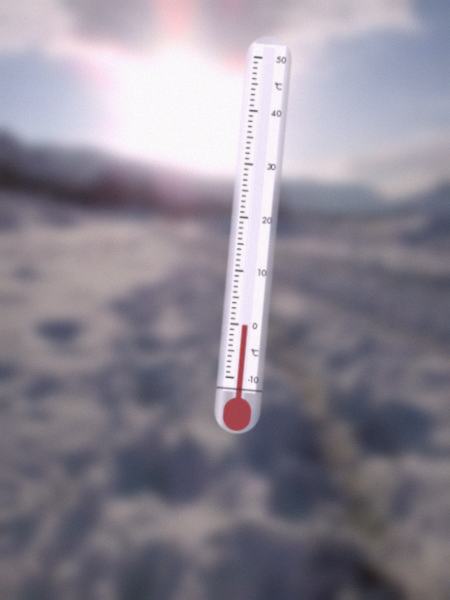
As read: 0 (°C)
